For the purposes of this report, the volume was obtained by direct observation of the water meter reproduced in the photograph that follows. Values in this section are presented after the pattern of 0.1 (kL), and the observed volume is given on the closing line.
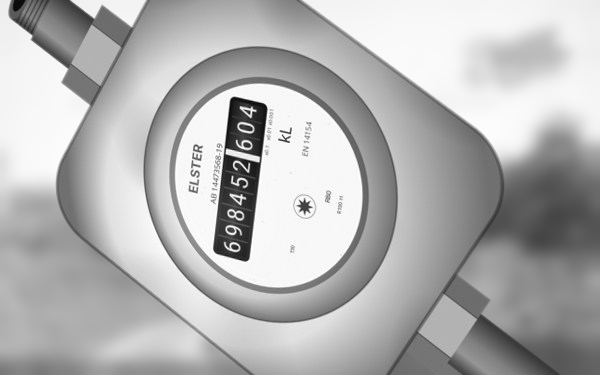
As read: 698452.604 (kL)
